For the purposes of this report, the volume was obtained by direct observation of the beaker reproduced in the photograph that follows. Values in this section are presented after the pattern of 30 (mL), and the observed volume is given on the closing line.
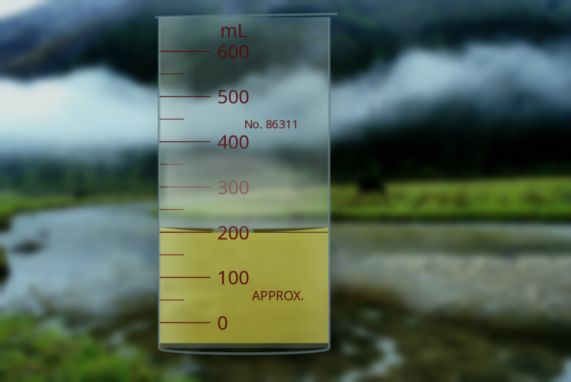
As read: 200 (mL)
